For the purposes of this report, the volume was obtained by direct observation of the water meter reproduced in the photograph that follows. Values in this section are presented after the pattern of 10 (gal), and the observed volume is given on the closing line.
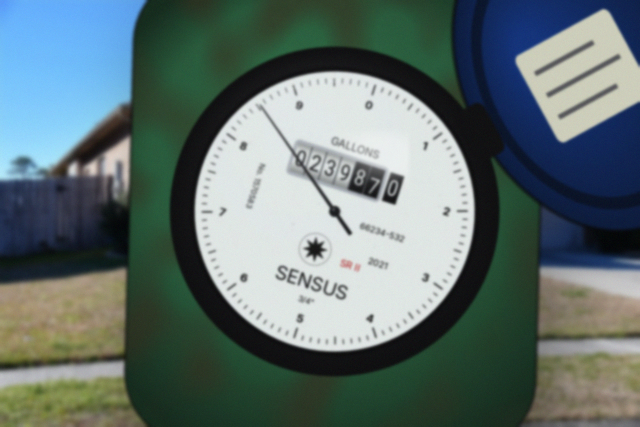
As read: 239868.5 (gal)
